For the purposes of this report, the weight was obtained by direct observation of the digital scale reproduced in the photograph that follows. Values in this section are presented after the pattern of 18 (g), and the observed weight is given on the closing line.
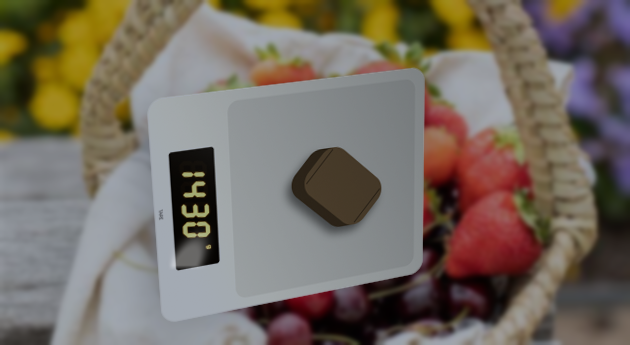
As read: 1430 (g)
